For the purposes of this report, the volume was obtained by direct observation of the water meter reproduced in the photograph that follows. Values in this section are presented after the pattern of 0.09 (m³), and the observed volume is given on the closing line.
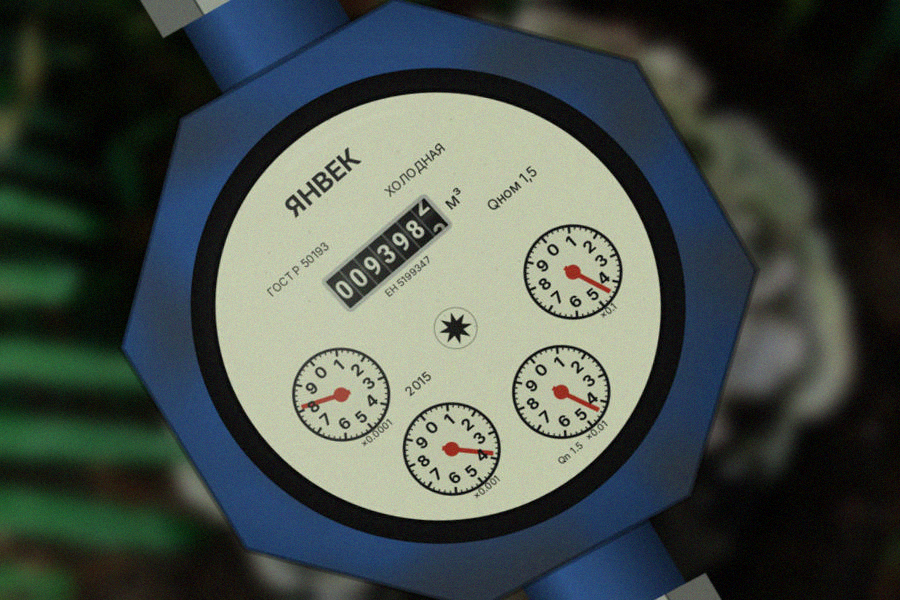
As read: 93982.4438 (m³)
